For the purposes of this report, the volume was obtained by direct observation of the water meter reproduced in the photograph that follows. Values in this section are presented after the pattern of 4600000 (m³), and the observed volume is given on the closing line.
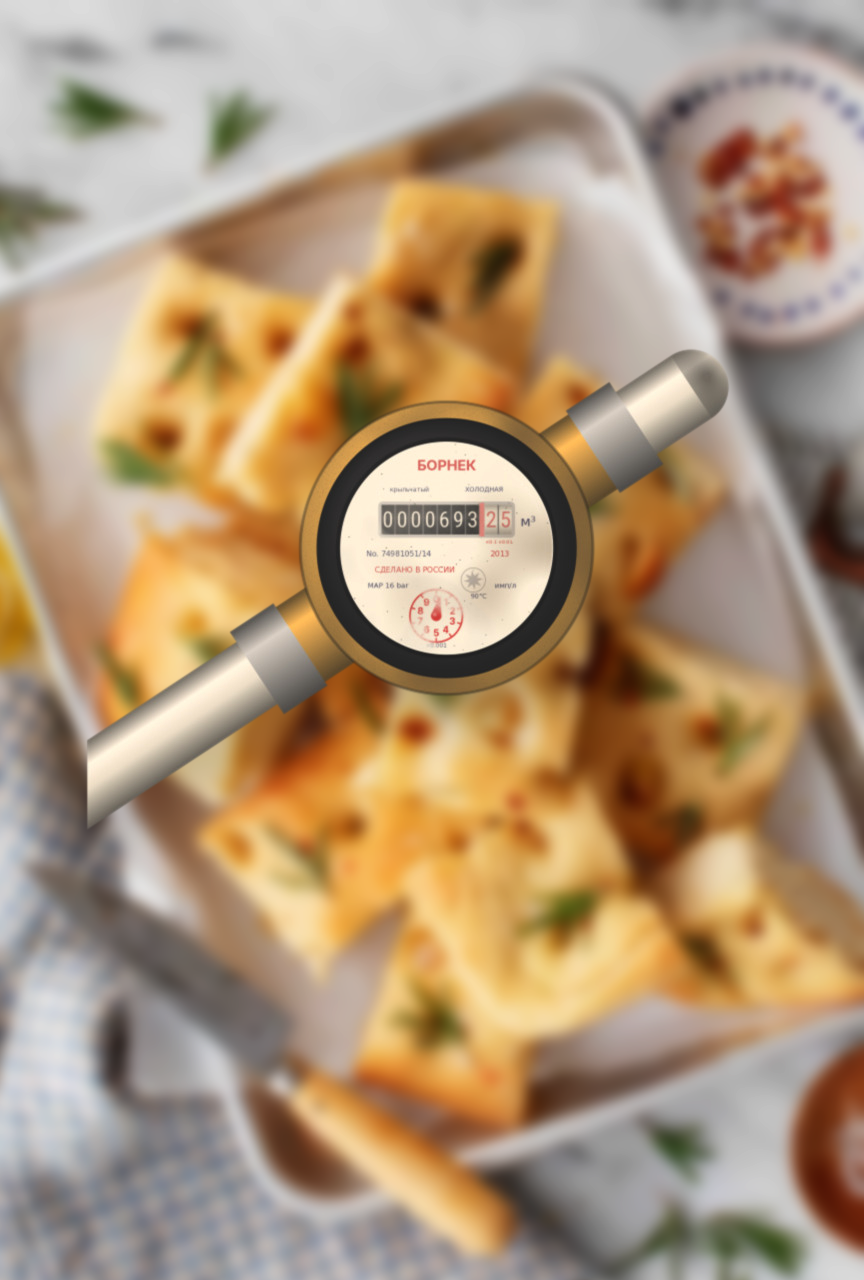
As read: 693.250 (m³)
